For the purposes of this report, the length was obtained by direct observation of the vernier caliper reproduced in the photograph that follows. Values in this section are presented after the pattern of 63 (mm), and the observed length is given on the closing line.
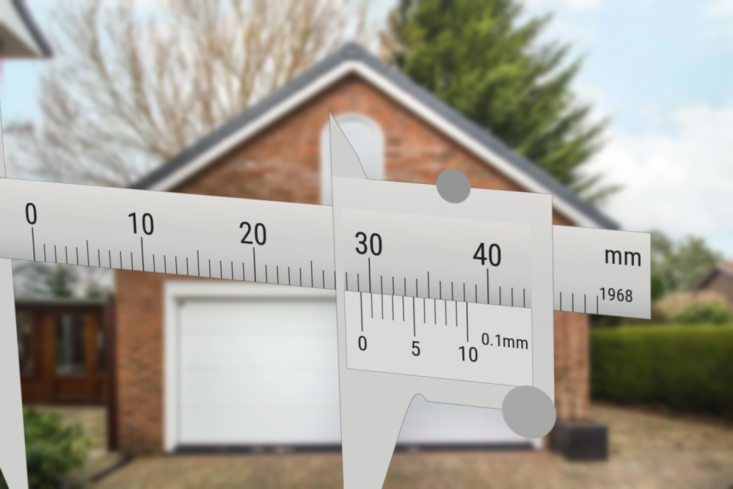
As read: 29.2 (mm)
